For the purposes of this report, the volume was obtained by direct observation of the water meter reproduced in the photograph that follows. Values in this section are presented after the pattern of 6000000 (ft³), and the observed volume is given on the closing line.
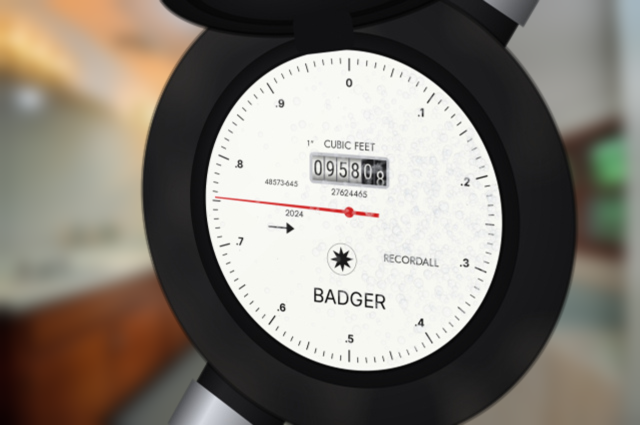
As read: 95807.75 (ft³)
